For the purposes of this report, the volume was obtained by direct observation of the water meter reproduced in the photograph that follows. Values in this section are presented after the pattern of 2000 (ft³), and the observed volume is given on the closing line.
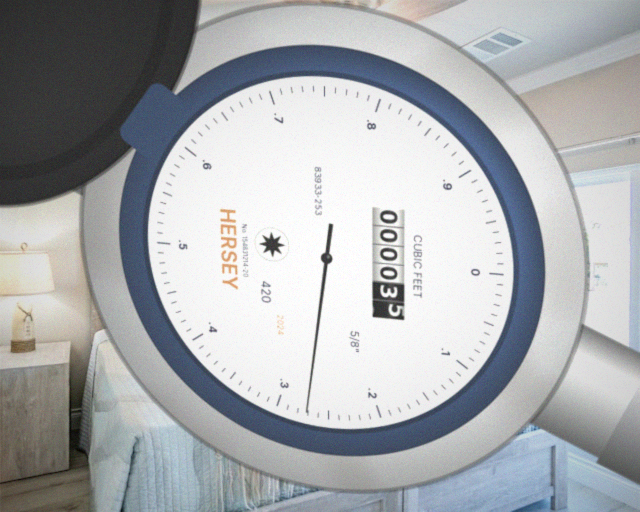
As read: 35.27 (ft³)
